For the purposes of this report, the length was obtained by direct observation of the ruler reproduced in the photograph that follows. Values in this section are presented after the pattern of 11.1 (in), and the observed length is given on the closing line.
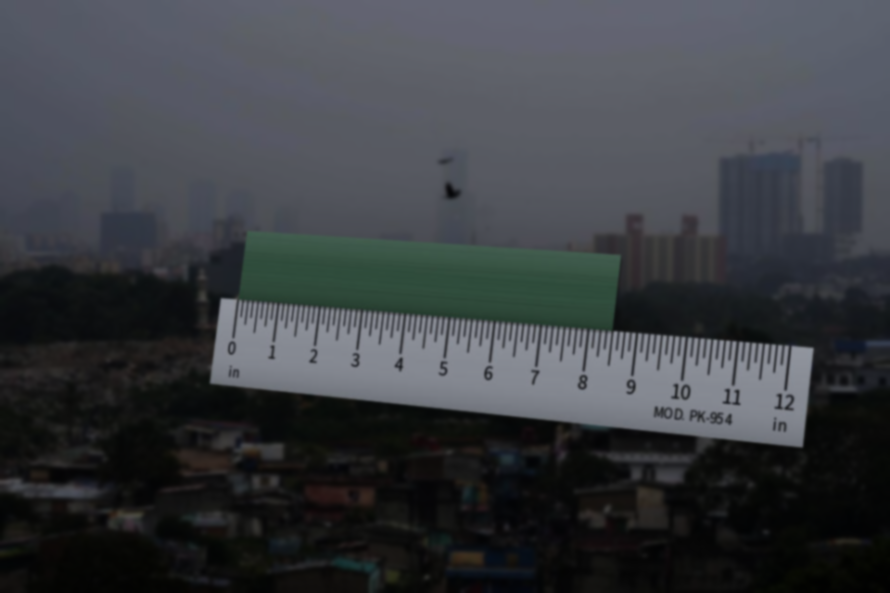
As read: 8.5 (in)
